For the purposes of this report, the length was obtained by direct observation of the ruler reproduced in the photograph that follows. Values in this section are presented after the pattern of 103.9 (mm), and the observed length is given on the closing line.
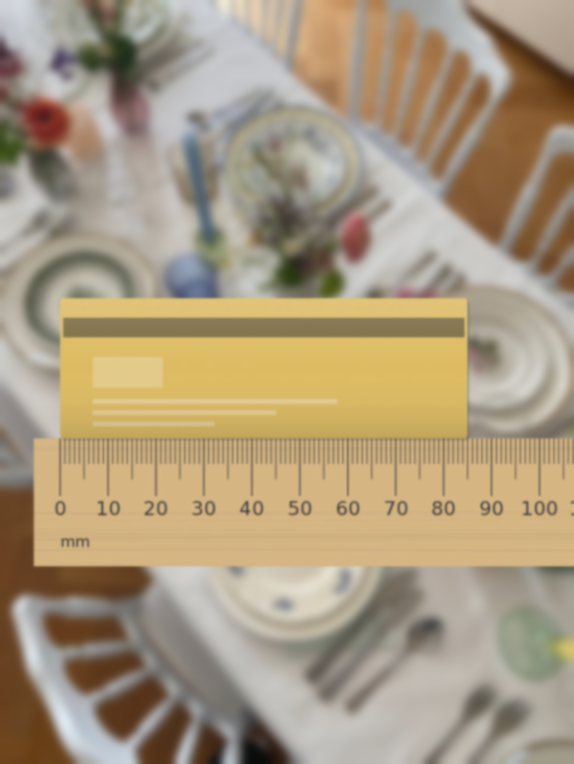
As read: 85 (mm)
